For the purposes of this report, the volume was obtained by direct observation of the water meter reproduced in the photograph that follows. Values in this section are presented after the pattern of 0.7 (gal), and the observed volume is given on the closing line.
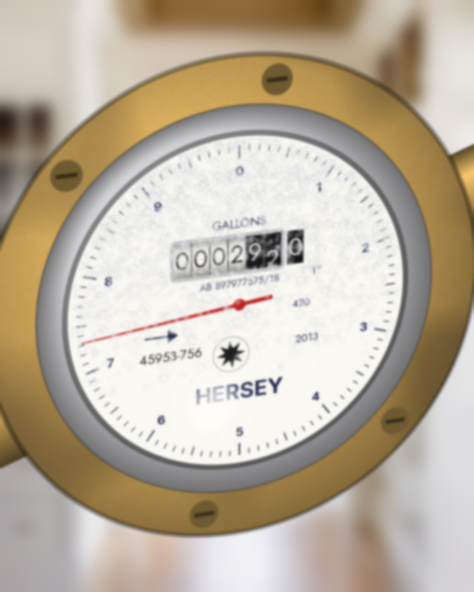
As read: 2917.3 (gal)
